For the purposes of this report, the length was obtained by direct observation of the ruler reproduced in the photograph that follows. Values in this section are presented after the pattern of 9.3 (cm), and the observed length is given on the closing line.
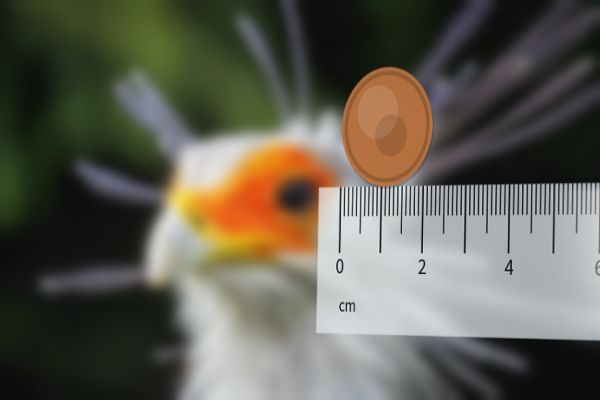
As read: 2.2 (cm)
